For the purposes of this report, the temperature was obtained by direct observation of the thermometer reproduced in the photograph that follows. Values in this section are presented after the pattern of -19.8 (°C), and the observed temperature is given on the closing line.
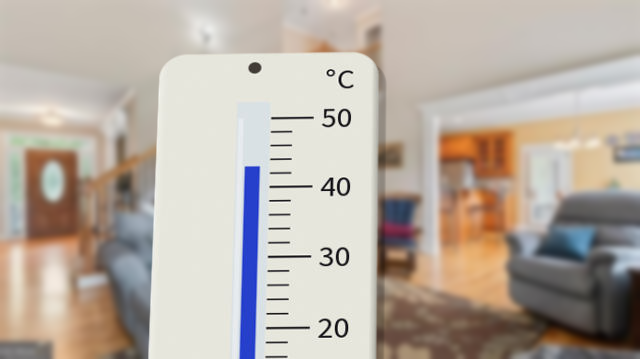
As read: 43 (°C)
